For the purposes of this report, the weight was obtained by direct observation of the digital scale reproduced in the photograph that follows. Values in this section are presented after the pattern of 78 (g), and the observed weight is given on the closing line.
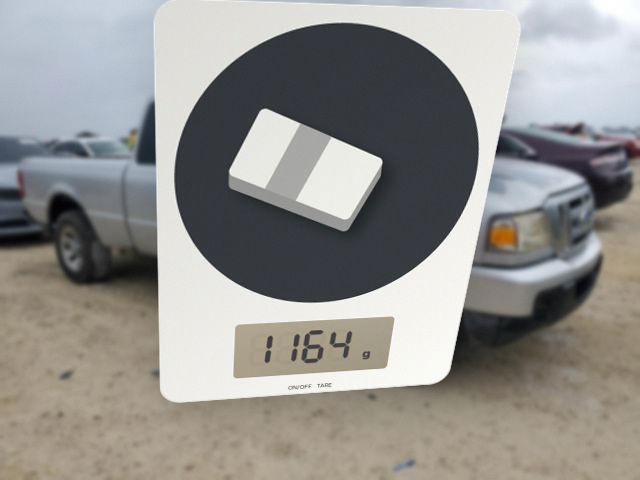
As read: 1164 (g)
